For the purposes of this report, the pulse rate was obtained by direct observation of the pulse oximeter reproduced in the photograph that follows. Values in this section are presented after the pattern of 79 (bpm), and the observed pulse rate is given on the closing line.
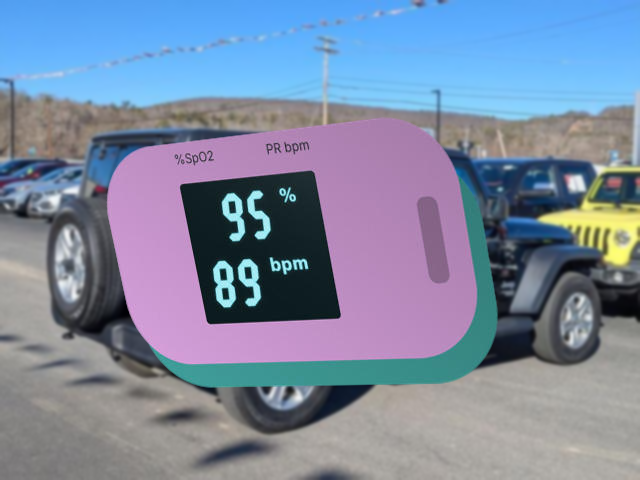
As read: 89 (bpm)
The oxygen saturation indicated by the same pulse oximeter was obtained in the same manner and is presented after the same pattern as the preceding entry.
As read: 95 (%)
